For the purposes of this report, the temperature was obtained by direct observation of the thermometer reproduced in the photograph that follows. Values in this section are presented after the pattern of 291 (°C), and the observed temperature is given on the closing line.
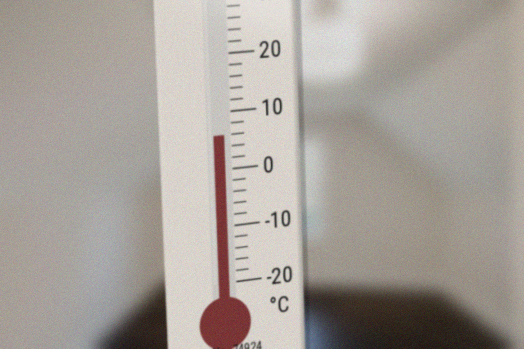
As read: 6 (°C)
